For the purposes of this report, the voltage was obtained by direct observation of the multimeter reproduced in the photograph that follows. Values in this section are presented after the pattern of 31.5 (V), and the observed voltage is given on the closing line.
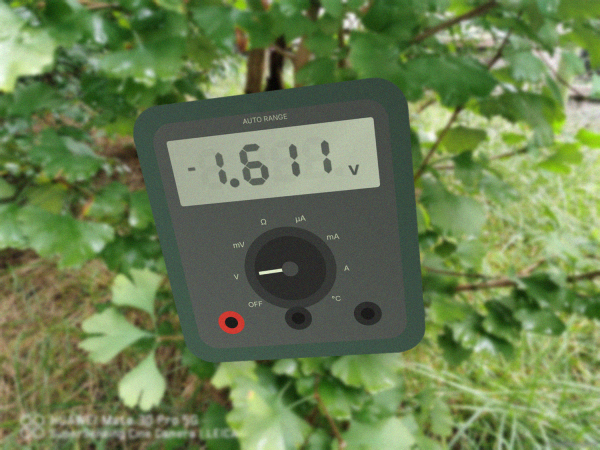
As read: -1.611 (V)
